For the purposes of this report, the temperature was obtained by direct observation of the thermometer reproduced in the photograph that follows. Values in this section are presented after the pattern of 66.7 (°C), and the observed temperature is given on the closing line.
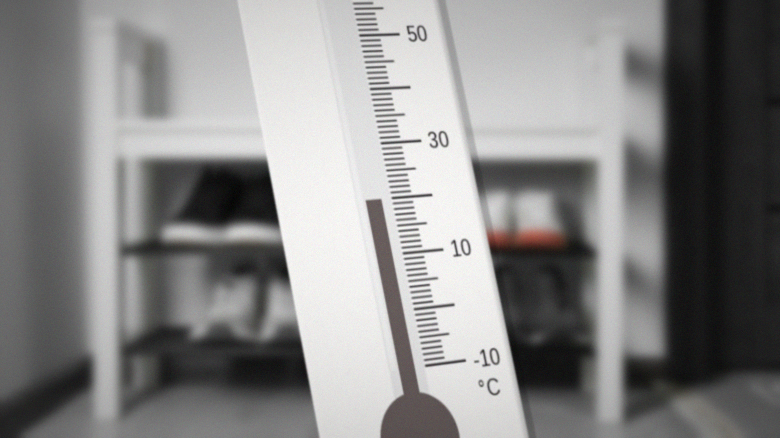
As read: 20 (°C)
